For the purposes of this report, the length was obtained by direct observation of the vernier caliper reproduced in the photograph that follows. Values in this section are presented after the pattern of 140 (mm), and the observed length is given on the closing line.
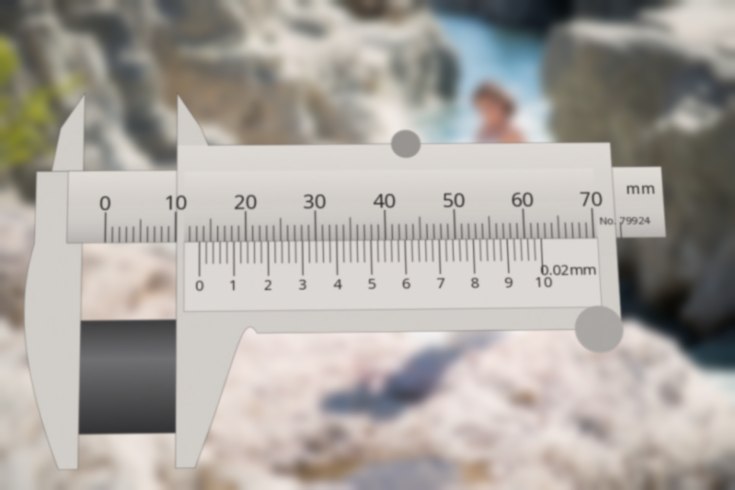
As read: 13.4 (mm)
